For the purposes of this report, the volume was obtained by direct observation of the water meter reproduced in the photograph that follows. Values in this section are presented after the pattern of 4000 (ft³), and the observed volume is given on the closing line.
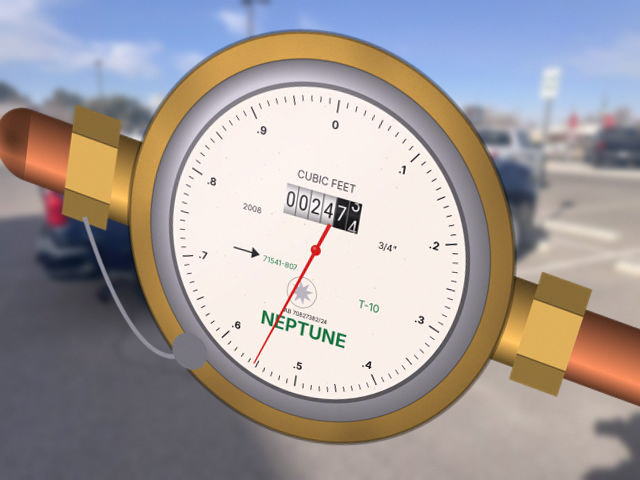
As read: 2473.55 (ft³)
